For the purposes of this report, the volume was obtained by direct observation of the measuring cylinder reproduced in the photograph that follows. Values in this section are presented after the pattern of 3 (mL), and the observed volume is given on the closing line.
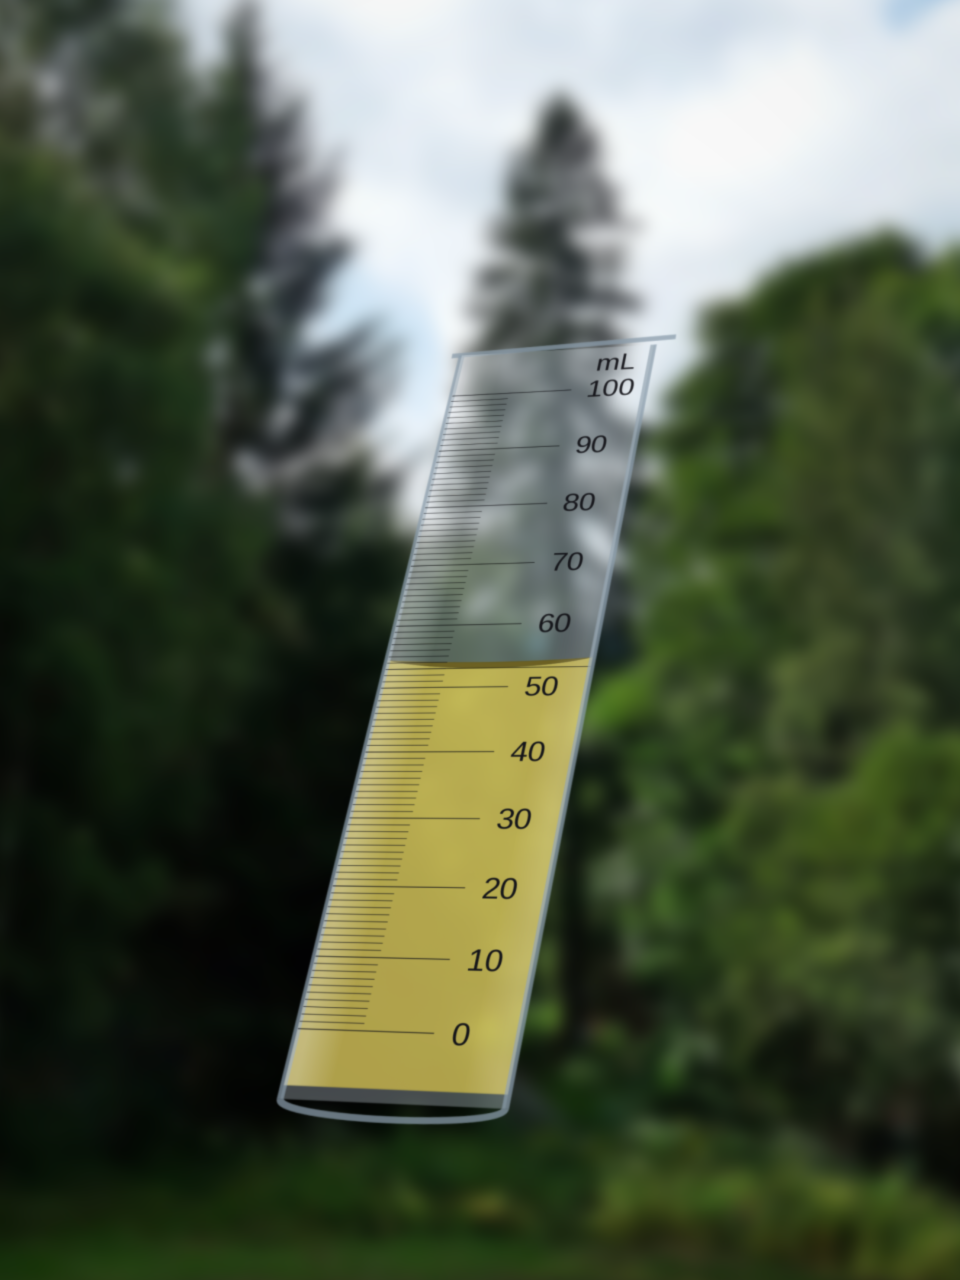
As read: 53 (mL)
